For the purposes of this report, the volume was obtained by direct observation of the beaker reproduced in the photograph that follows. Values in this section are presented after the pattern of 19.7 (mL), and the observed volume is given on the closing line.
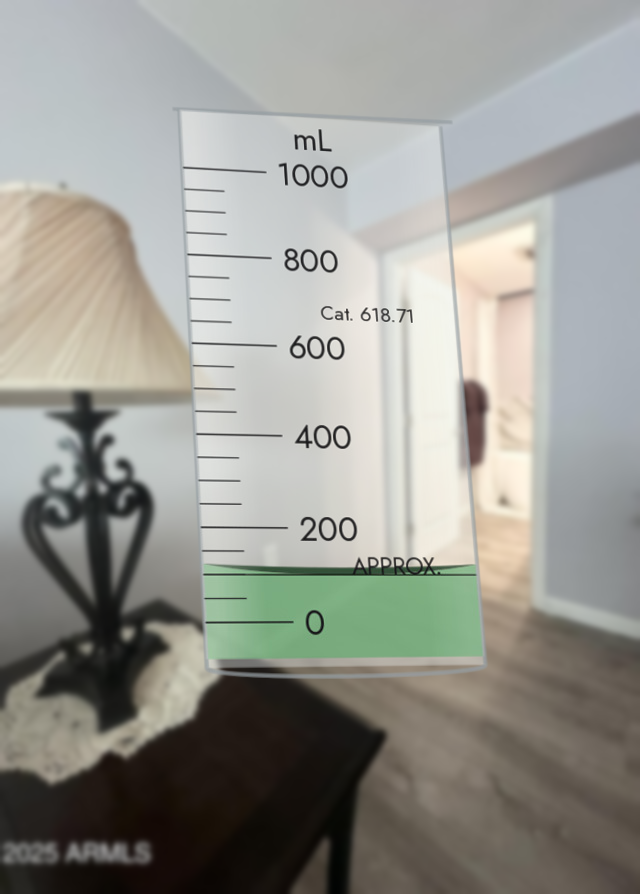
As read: 100 (mL)
